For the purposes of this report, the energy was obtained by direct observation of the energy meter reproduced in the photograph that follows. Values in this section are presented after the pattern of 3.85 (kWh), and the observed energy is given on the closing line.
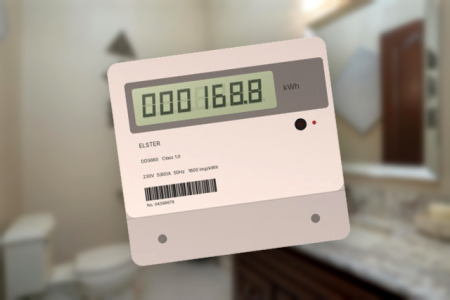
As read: 168.8 (kWh)
